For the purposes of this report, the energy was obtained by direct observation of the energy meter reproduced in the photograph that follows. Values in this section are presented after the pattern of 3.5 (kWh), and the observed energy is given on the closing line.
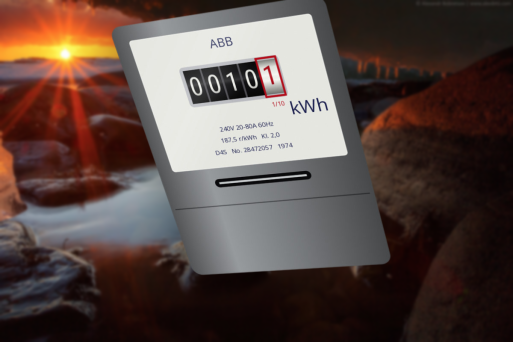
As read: 10.1 (kWh)
